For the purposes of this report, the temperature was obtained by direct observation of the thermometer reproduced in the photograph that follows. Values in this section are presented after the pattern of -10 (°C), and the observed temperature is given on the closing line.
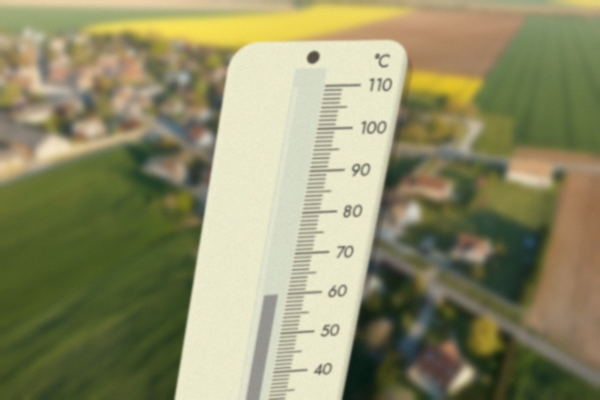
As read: 60 (°C)
